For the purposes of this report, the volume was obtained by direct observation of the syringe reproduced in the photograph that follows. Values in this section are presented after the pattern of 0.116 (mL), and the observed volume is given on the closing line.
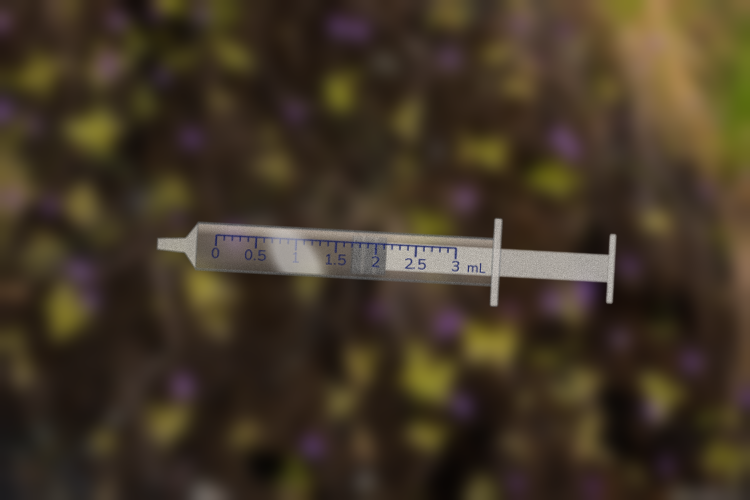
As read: 1.7 (mL)
